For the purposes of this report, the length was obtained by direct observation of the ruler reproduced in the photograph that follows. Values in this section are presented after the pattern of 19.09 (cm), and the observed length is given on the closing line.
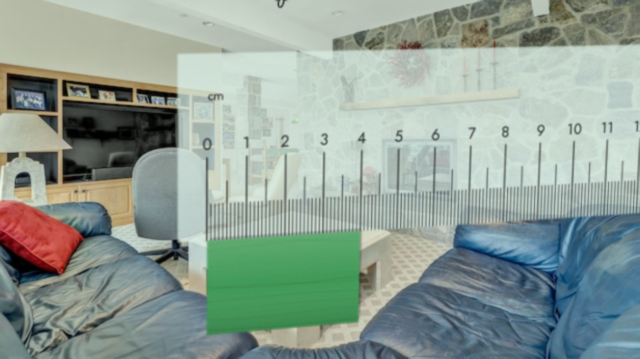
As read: 4 (cm)
